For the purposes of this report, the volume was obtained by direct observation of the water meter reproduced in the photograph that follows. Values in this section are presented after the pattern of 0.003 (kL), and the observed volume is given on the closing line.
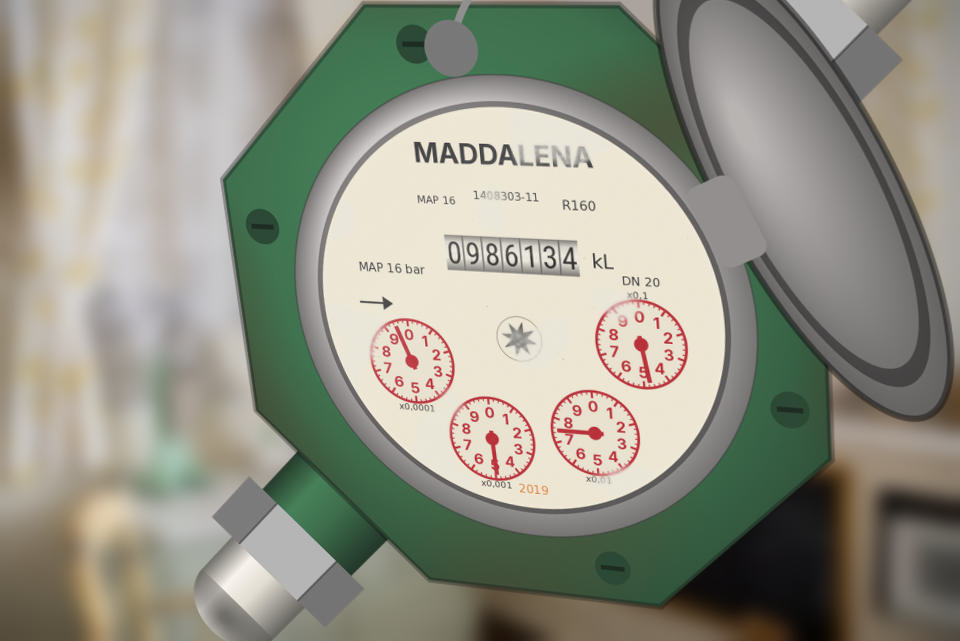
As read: 986134.4749 (kL)
